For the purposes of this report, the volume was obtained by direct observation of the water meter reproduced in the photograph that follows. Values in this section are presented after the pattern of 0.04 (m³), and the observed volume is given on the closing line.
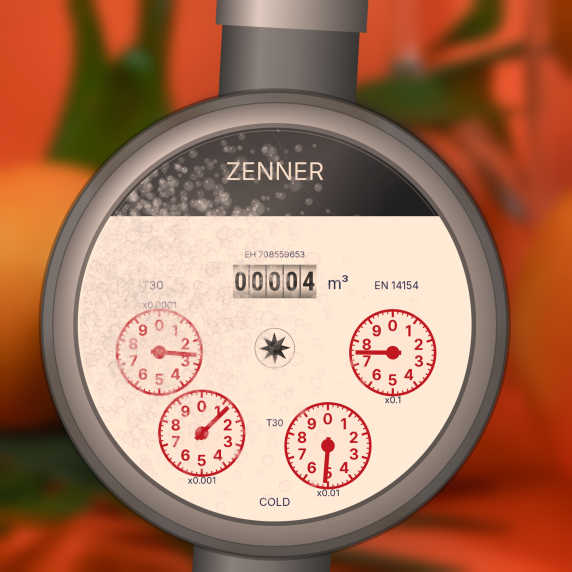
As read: 4.7512 (m³)
